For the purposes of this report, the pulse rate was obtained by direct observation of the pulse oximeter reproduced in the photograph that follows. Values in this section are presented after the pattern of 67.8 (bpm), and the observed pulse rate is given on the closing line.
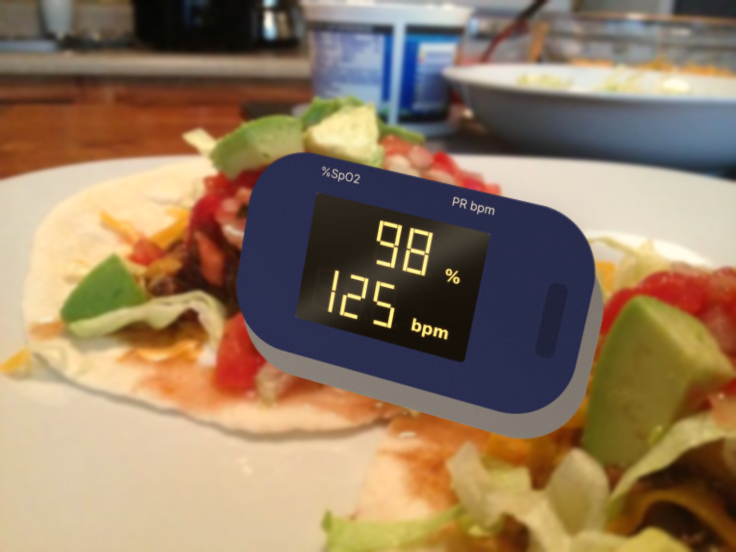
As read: 125 (bpm)
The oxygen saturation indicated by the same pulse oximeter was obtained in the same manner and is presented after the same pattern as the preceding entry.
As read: 98 (%)
